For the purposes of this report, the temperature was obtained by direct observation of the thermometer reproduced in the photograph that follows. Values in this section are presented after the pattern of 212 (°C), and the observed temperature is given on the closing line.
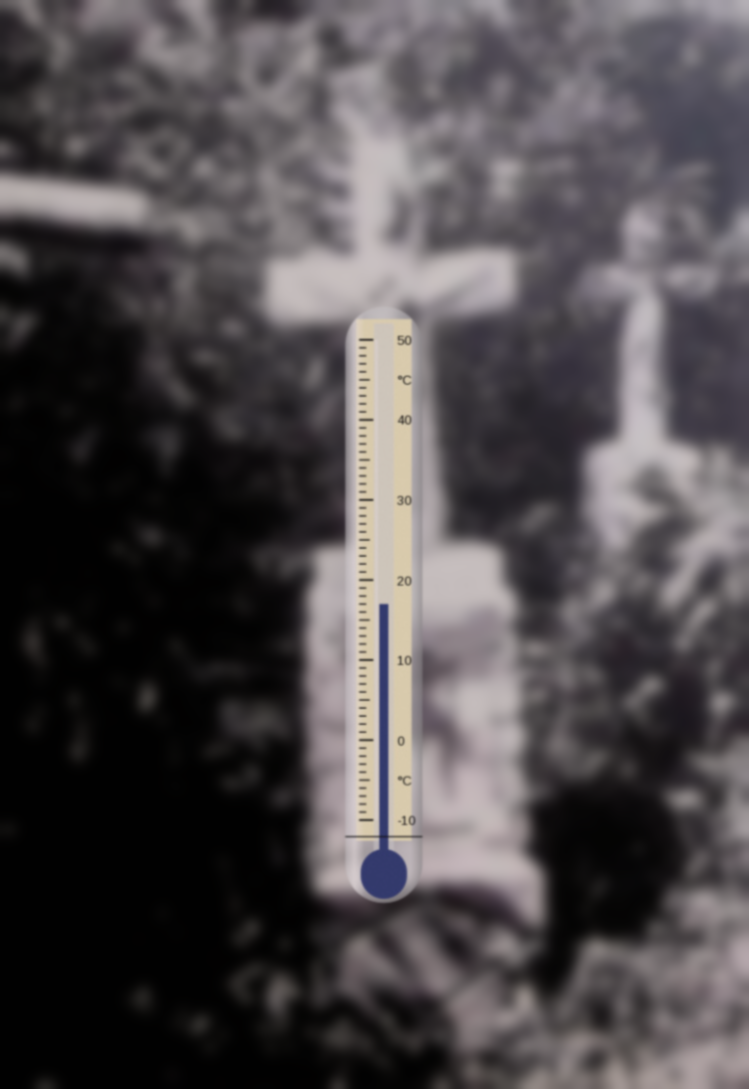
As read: 17 (°C)
